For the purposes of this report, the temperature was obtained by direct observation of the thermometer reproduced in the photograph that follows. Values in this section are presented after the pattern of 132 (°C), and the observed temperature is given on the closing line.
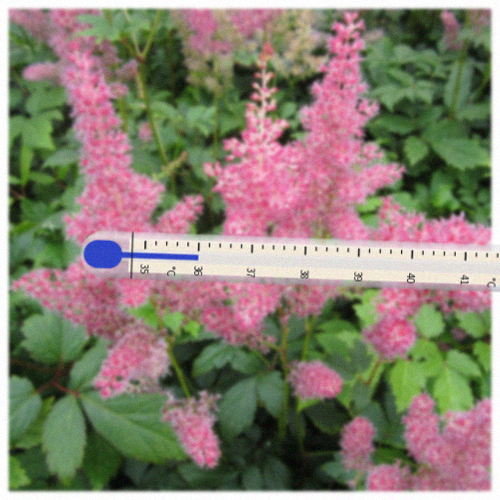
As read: 36 (°C)
